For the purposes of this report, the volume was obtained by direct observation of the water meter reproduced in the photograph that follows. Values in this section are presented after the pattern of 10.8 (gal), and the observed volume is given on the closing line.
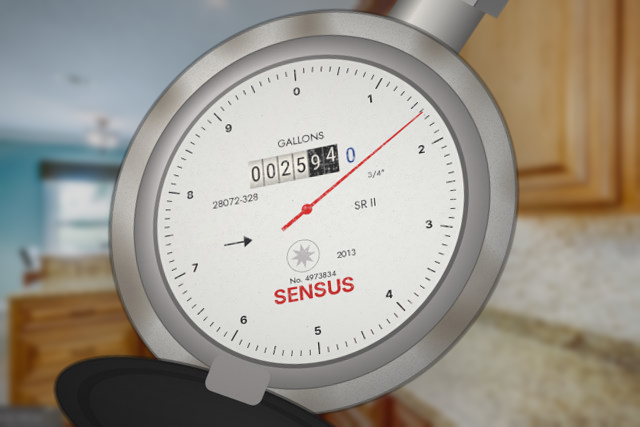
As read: 25941.6 (gal)
